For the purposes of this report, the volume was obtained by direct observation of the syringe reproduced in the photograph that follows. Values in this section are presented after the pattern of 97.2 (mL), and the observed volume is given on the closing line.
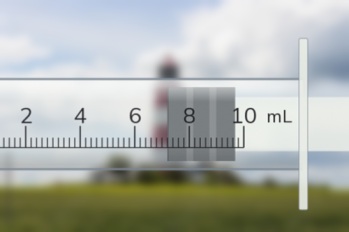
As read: 7.2 (mL)
